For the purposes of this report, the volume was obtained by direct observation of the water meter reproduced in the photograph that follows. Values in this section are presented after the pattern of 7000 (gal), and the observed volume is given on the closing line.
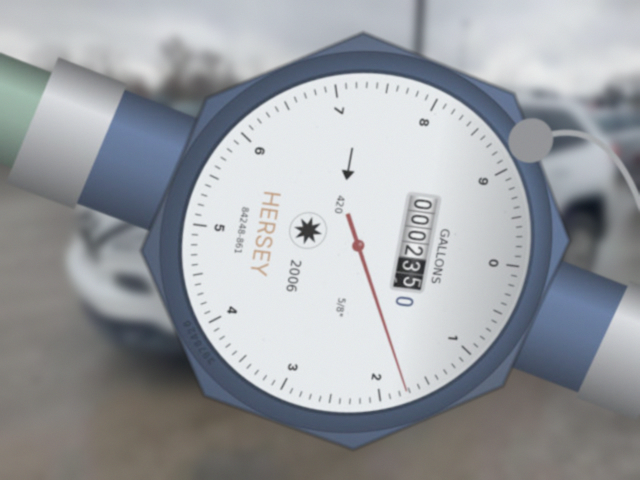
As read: 2351.7 (gal)
